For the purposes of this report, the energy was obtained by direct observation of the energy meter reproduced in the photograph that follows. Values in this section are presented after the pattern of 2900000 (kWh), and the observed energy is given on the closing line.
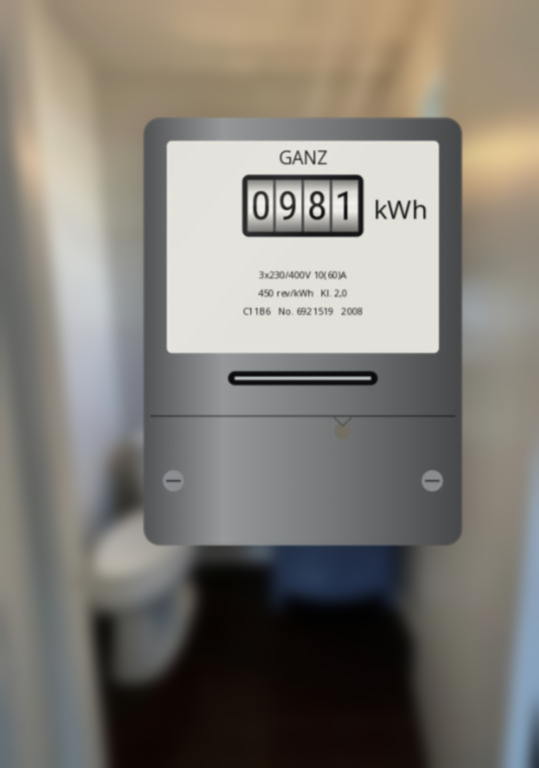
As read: 981 (kWh)
